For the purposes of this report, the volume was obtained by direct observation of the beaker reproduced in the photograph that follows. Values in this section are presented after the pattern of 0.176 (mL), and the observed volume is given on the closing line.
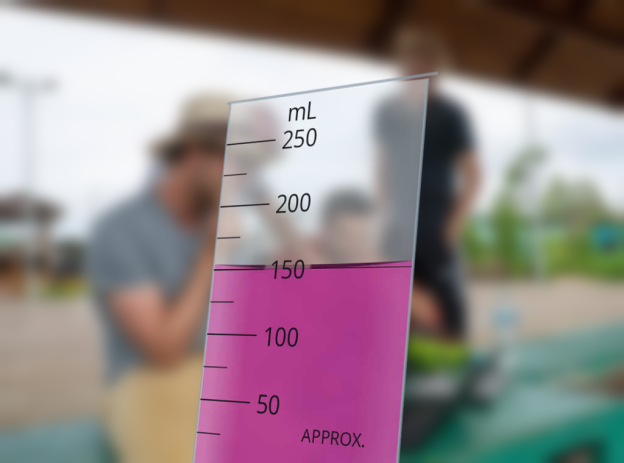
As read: 150 (mL)
